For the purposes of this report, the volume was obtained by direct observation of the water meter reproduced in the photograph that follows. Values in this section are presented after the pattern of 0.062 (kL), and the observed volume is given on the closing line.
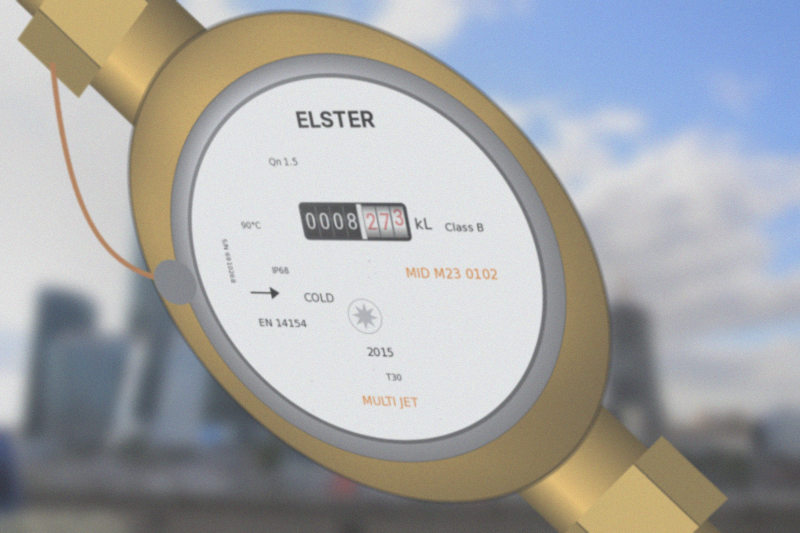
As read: 8.273 (kL)
